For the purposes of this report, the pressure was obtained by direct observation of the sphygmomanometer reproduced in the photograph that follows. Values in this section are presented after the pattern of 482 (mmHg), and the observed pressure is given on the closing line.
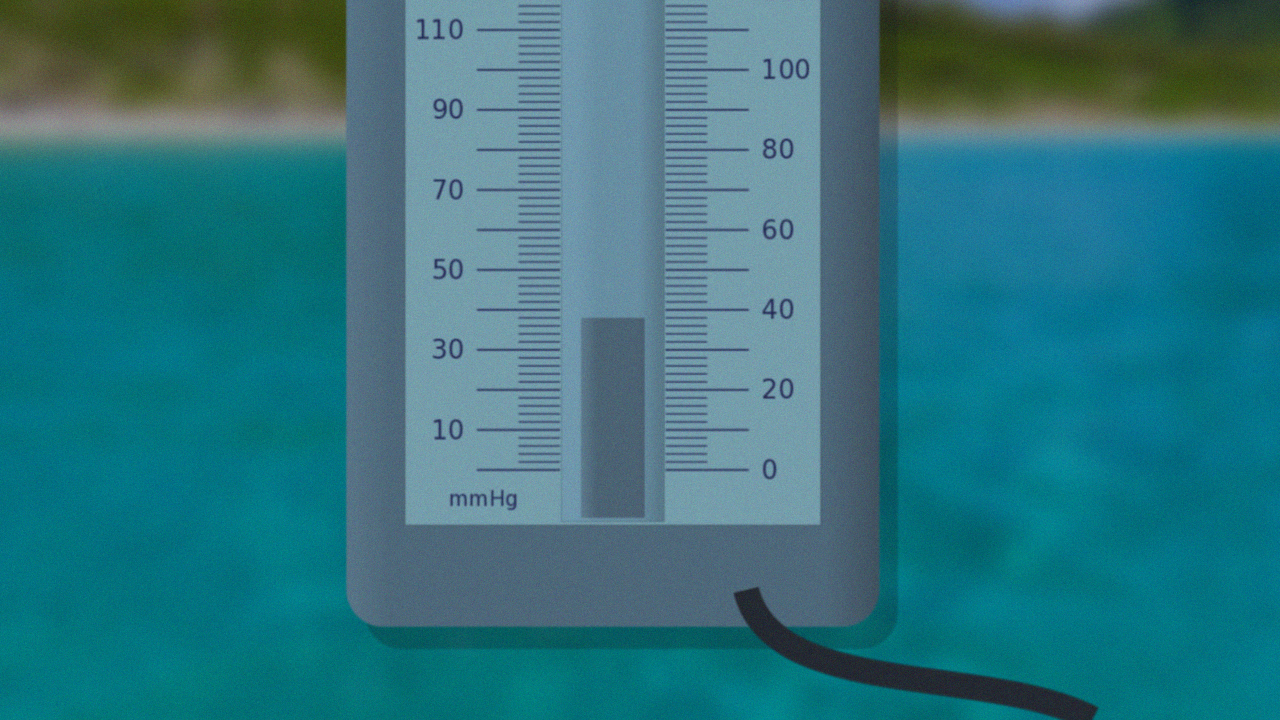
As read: 38 (mmHg)
